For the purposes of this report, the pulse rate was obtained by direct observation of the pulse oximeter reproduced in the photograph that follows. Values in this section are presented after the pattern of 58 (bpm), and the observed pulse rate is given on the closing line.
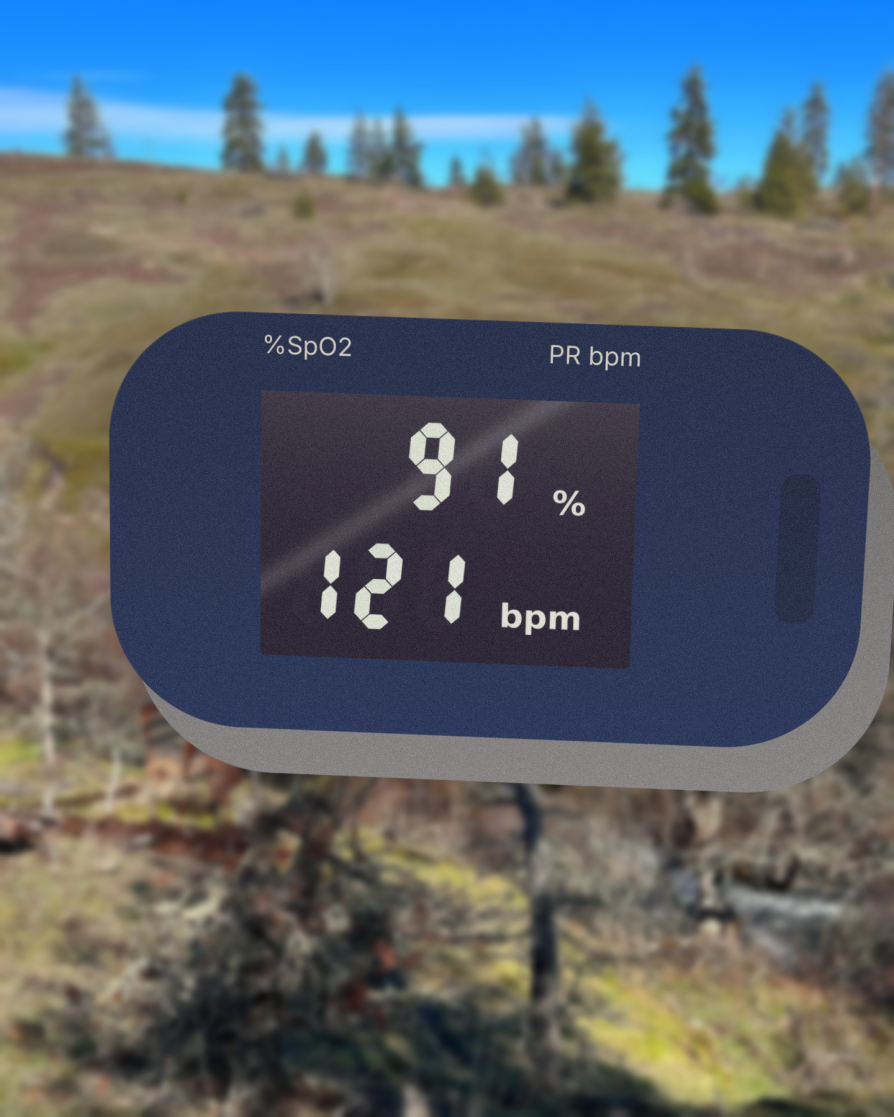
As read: 121 (bpm)
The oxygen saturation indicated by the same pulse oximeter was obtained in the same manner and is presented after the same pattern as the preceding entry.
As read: 91 (%)
